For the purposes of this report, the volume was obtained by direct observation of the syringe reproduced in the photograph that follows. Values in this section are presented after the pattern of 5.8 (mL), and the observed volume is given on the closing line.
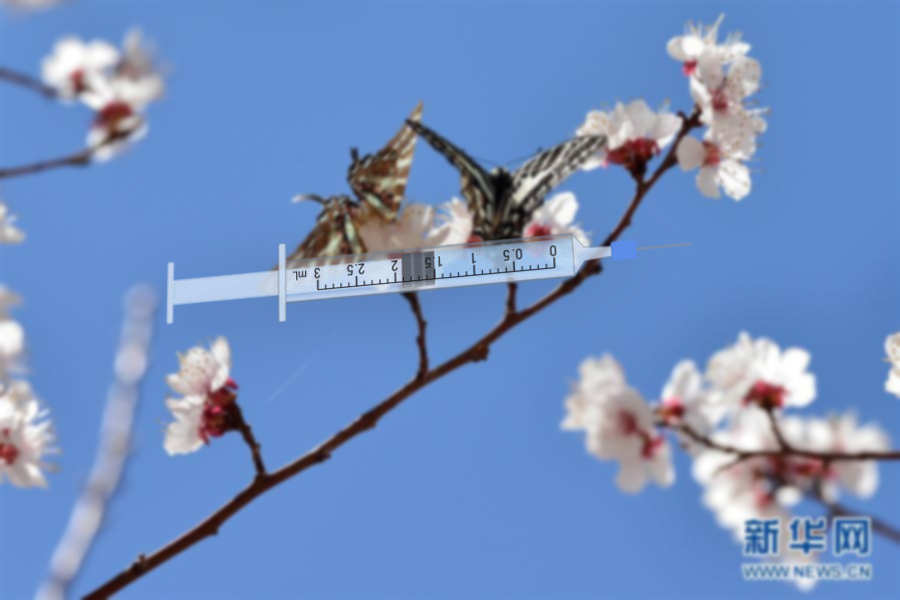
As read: 1.5 (mL)
